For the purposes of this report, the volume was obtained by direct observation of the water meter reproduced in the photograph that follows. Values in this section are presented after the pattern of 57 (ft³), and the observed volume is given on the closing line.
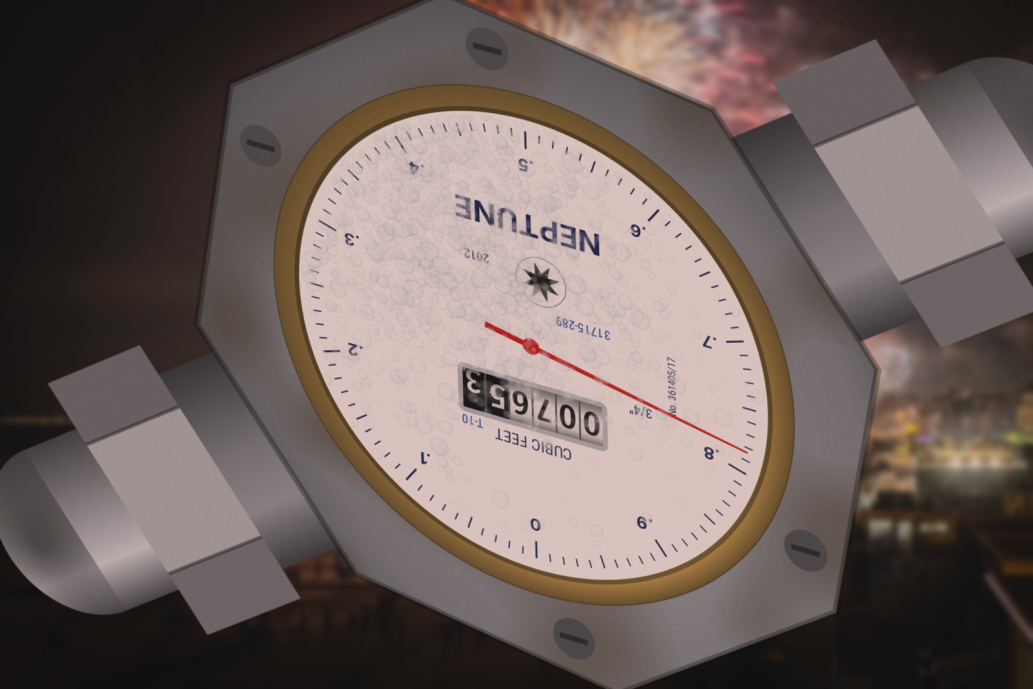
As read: 7652.78 (ft³)
